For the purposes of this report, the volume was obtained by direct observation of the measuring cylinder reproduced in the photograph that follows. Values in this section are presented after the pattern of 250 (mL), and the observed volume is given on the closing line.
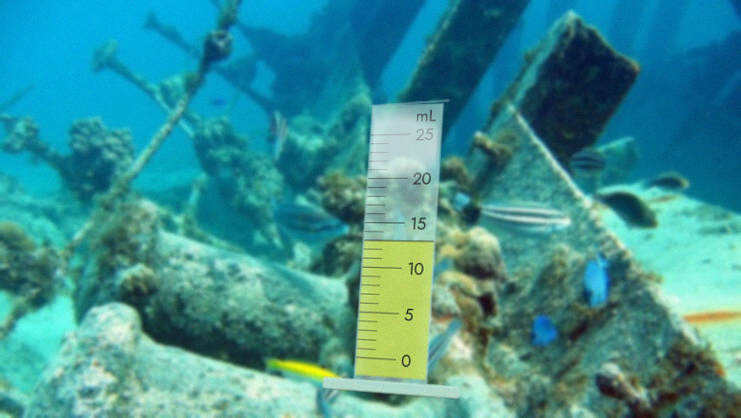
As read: 13 (mL)
